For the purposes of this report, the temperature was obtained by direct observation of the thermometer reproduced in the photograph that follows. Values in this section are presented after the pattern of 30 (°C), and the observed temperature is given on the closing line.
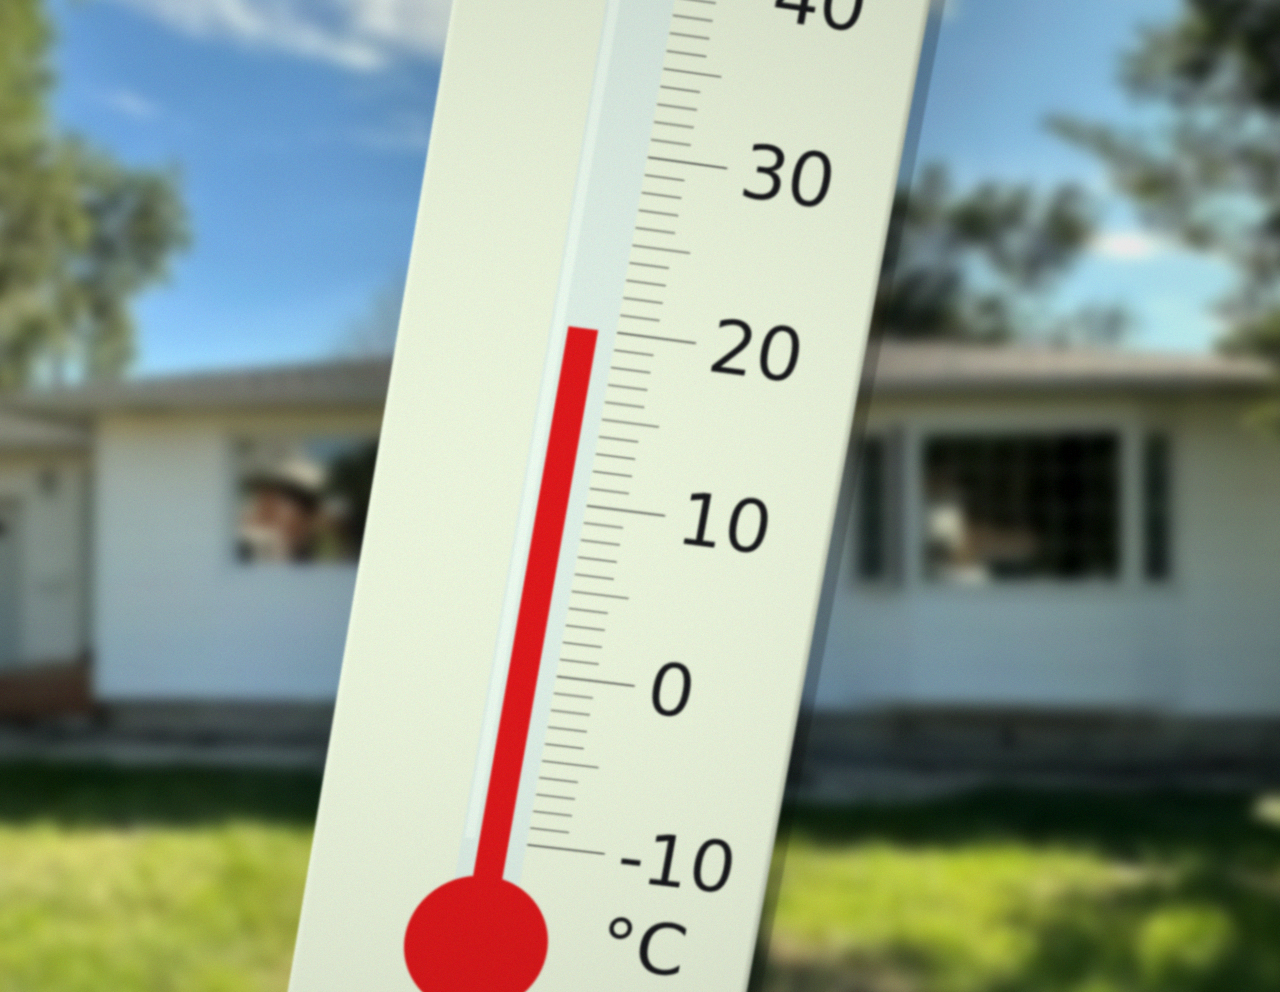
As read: 20 (°C)
